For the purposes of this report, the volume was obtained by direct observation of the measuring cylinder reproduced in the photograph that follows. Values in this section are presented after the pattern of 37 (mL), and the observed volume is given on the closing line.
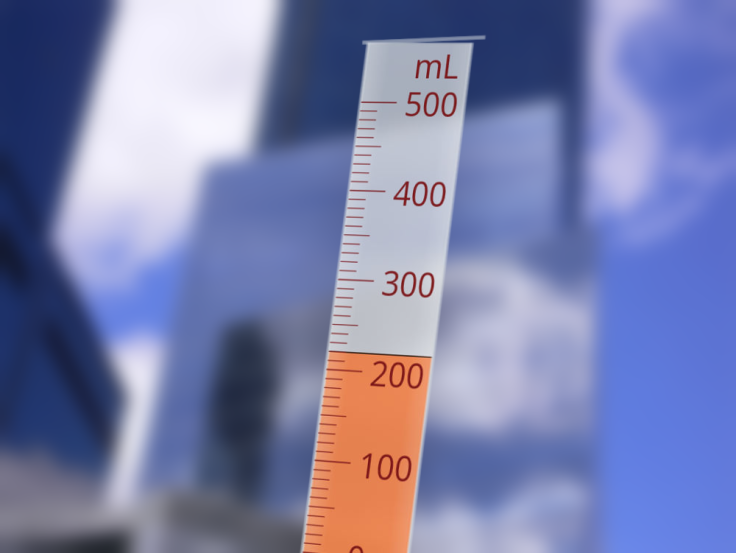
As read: 220 (mL)
